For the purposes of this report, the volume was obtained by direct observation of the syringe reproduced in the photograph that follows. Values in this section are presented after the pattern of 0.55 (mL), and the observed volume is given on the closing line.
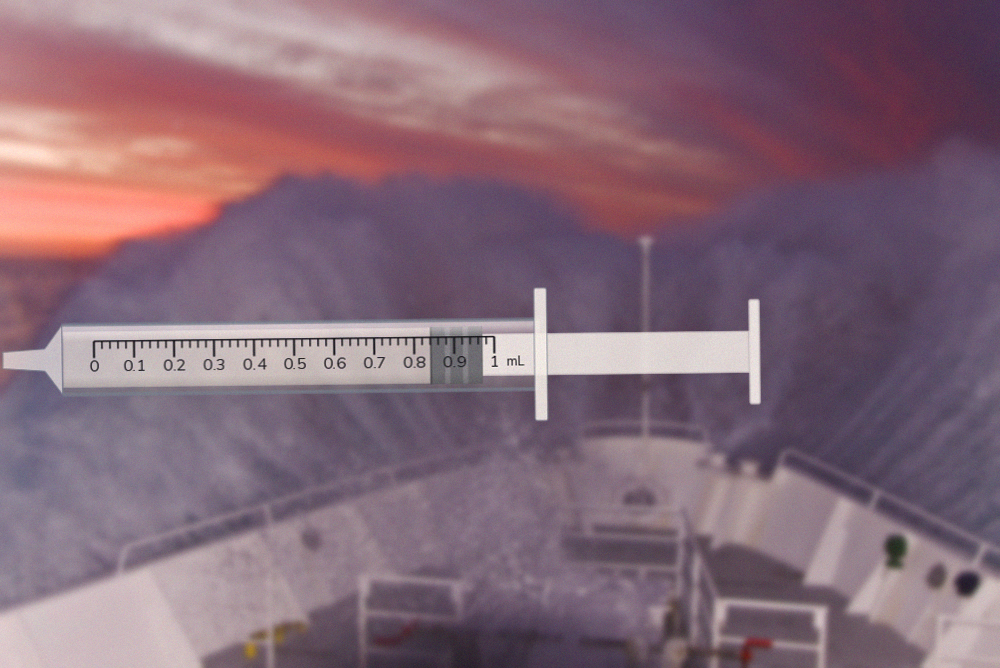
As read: 0.84 (mL)
